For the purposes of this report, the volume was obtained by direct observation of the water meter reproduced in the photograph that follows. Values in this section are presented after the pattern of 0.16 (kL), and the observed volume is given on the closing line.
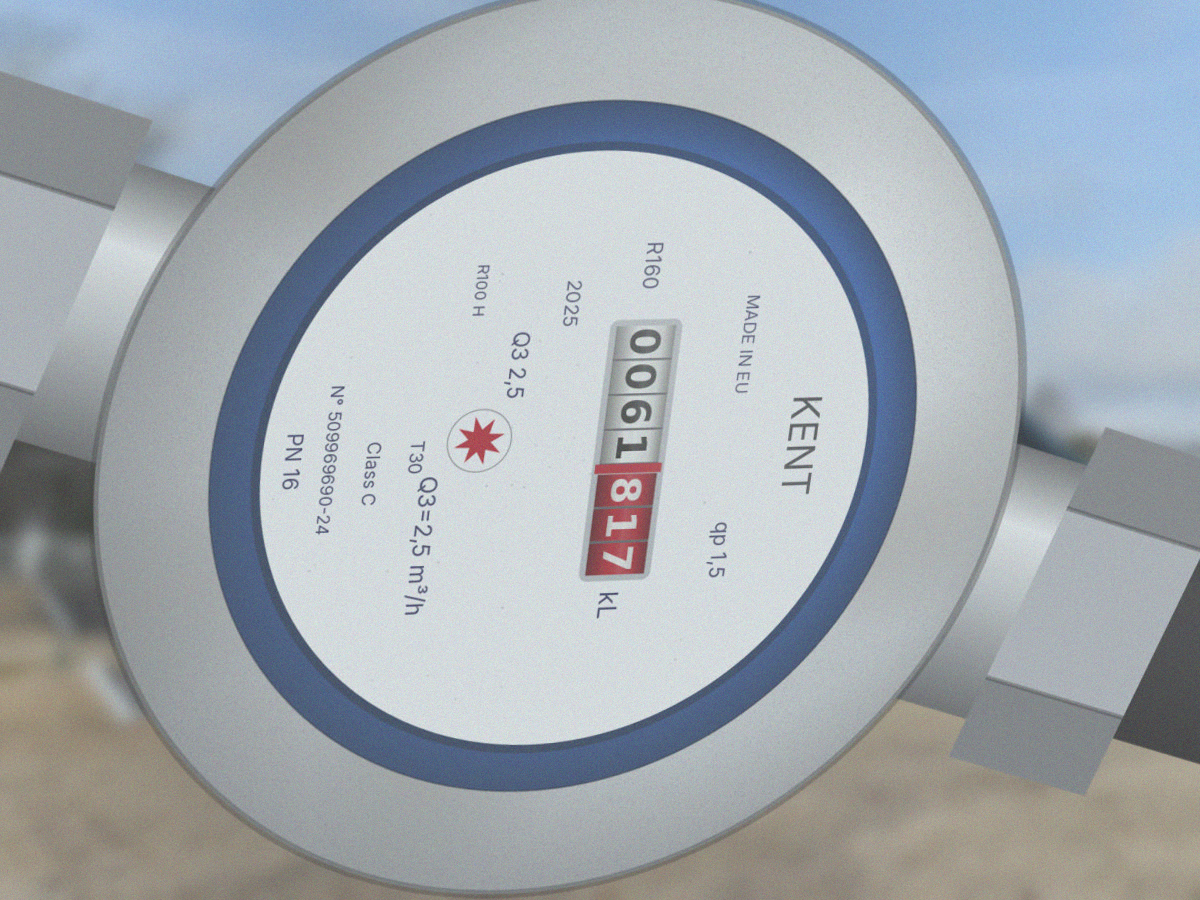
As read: 61.817 (kL)
